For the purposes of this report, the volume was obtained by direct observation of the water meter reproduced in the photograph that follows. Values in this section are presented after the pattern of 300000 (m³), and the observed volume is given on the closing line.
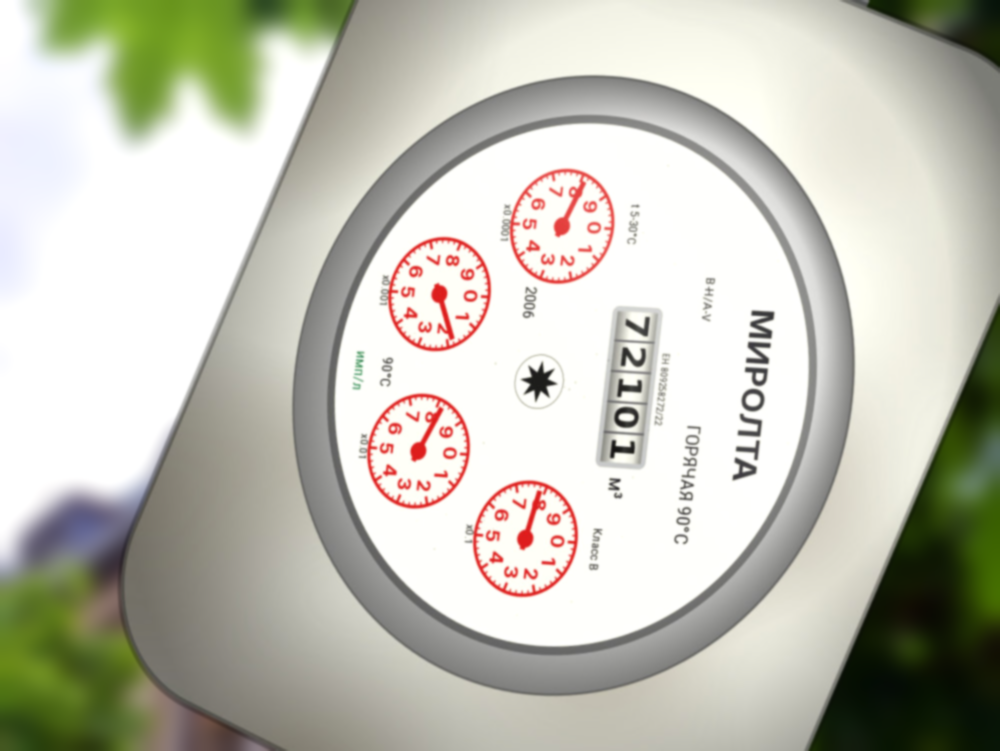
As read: 72101.7818 (m³)
